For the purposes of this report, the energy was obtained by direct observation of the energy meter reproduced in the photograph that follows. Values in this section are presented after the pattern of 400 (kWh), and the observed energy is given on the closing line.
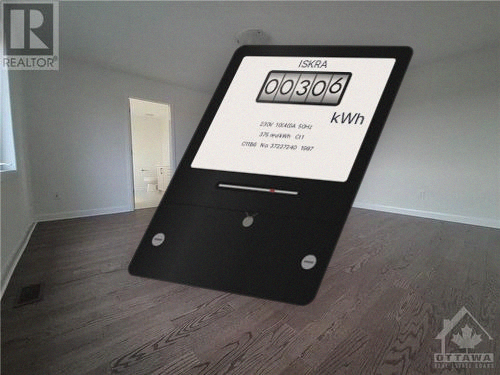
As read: 306 (kWh)
